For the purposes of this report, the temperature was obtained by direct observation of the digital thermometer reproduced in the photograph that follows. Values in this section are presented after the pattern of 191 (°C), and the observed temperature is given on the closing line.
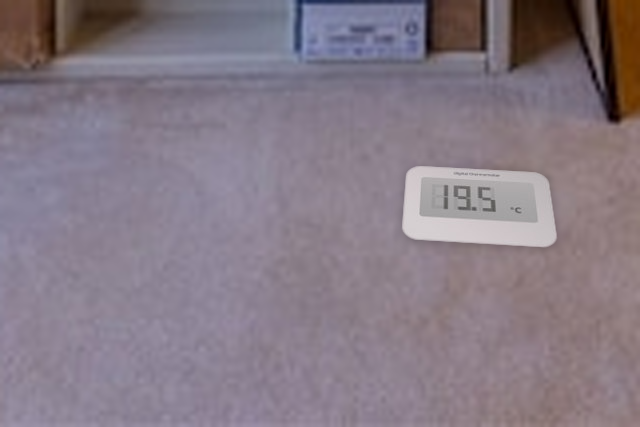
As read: 19.5 (°C)
